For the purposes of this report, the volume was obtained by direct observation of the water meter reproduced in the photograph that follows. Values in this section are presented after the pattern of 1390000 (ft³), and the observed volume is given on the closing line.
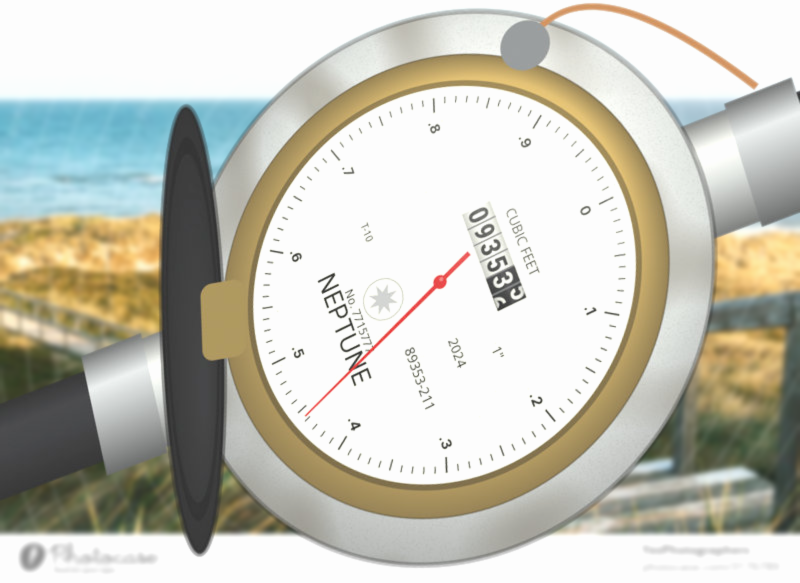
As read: 93535.44 (ft³)
